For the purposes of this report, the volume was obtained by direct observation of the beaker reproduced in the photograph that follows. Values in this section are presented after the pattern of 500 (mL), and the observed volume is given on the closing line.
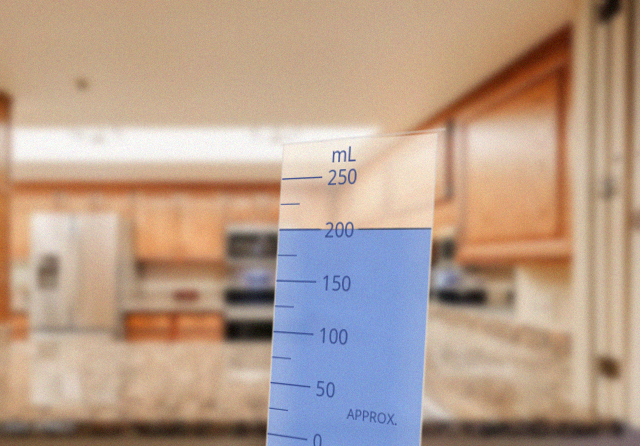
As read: 200 (mL)
